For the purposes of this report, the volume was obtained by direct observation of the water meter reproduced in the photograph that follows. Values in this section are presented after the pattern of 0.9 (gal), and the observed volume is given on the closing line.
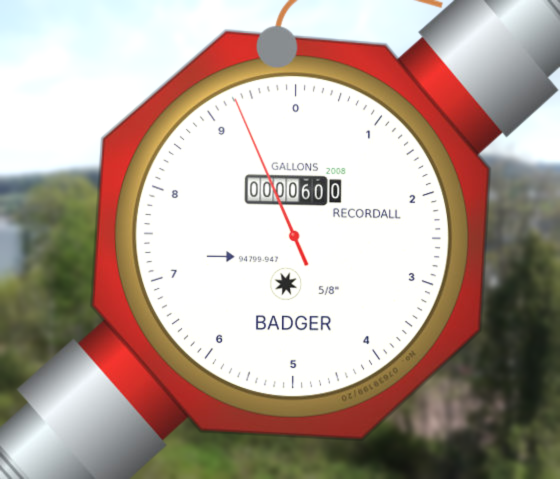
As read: 599.3 (gal)
